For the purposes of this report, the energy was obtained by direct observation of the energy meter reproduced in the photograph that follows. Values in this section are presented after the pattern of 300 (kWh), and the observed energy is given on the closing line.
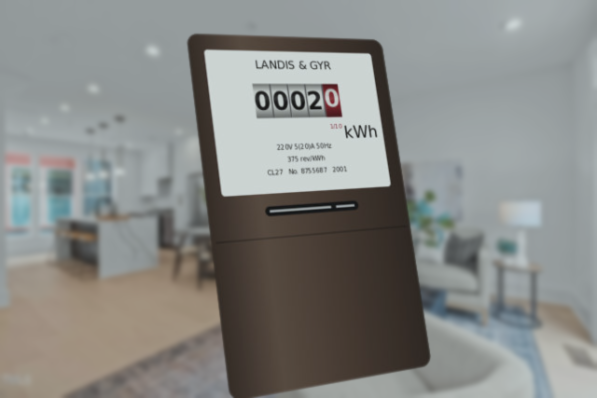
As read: 2.0 (kWh)
